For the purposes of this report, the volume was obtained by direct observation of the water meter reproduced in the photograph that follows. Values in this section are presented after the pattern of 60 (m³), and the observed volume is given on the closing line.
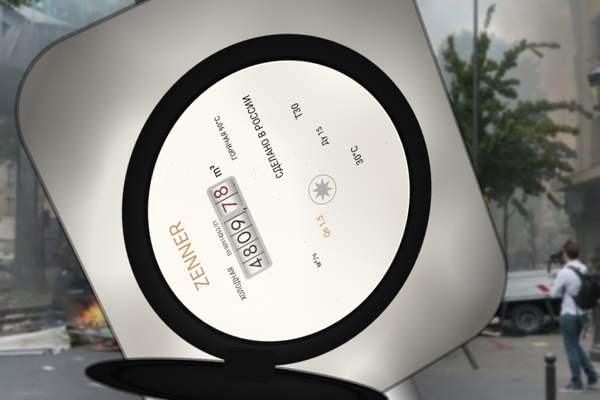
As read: 4809.78 (m³)
